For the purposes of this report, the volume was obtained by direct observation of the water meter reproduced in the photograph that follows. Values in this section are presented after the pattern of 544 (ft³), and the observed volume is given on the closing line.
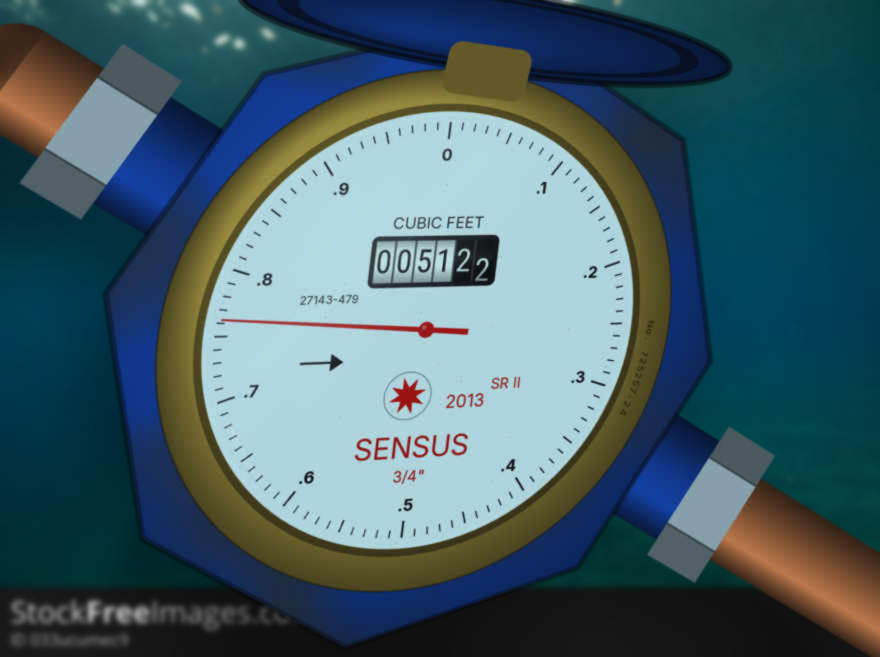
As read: 5121.76 (ft³)
